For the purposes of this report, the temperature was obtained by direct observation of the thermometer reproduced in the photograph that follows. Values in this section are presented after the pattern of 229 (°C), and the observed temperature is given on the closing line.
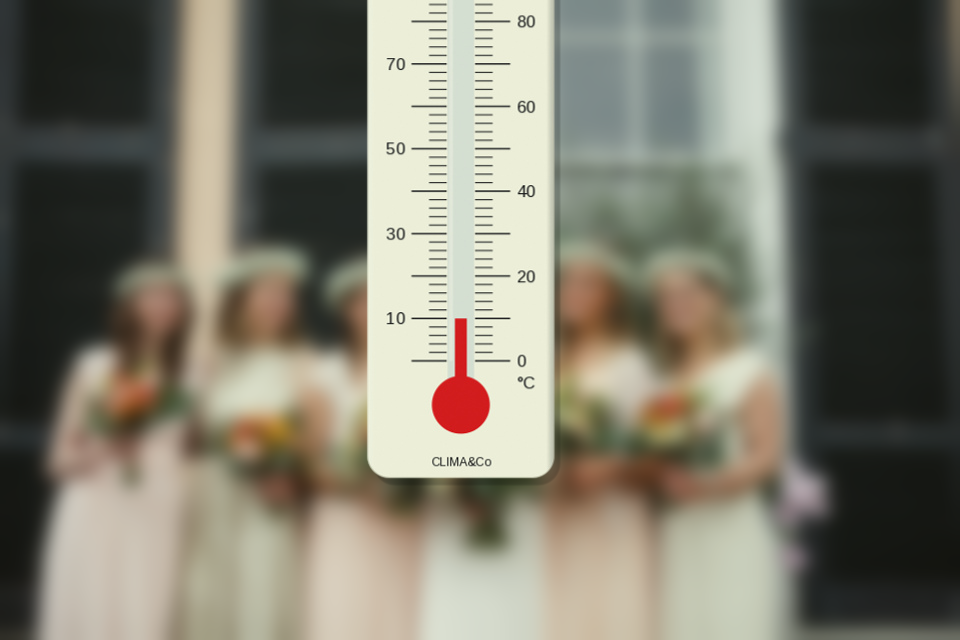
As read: 10 (°C)
